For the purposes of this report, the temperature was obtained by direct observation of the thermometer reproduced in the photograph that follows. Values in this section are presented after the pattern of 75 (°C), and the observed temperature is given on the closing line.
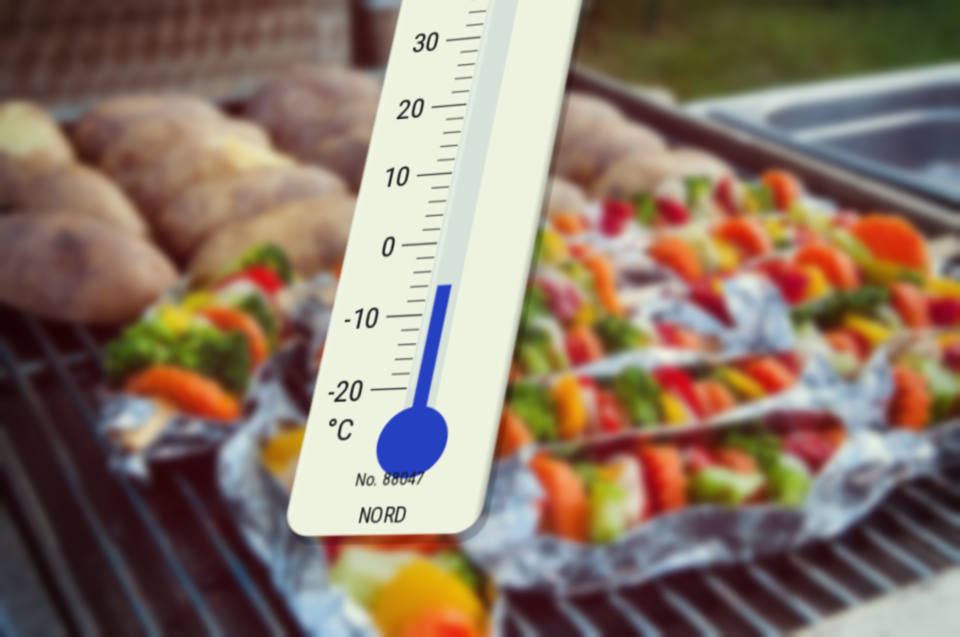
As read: -6 (°C)
